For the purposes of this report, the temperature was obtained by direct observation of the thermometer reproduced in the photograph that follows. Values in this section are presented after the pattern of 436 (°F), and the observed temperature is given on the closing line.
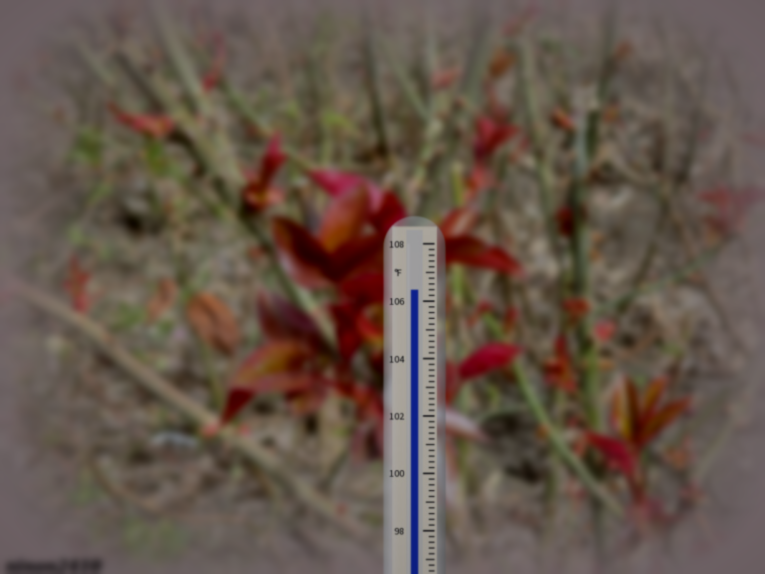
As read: 106.4 (°F)
